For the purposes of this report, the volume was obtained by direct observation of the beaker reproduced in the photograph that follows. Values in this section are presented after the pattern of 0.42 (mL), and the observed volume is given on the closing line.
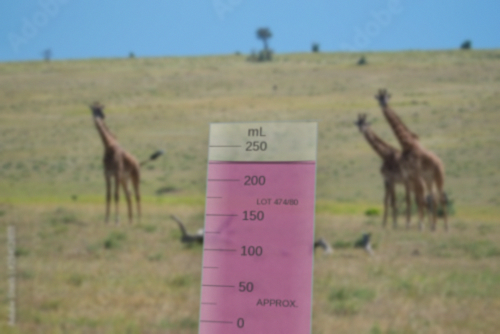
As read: 225 (mL)
